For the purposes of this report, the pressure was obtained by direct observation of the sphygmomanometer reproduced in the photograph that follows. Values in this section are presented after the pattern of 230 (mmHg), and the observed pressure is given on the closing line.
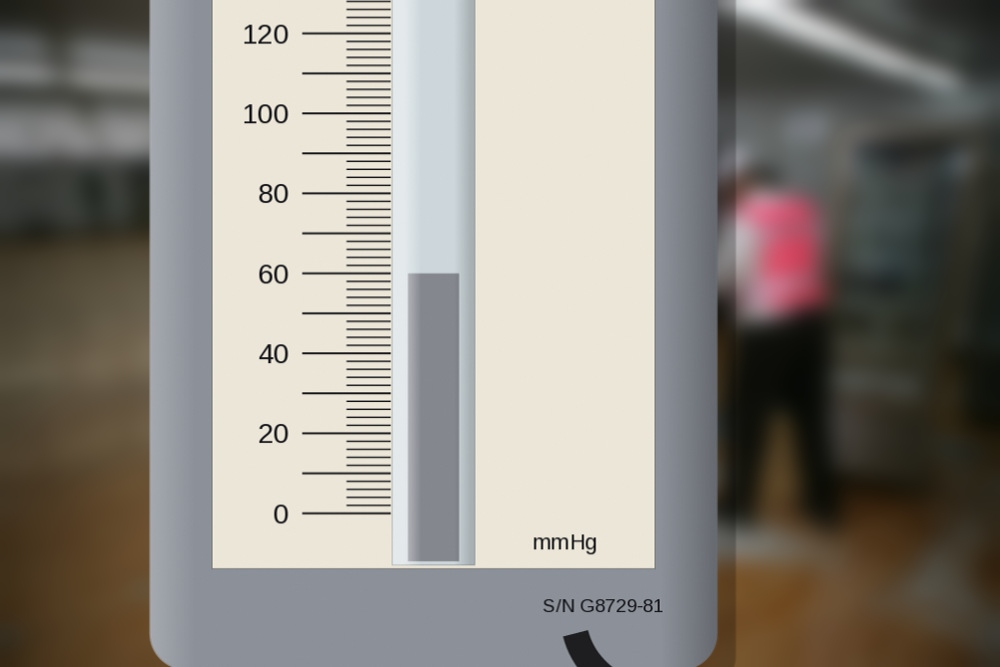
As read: 60 (mmHg)
